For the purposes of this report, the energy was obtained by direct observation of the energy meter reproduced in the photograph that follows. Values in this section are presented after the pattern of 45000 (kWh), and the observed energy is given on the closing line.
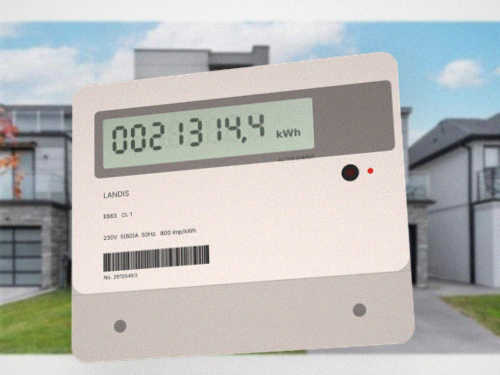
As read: 21314.4 (kWh)
